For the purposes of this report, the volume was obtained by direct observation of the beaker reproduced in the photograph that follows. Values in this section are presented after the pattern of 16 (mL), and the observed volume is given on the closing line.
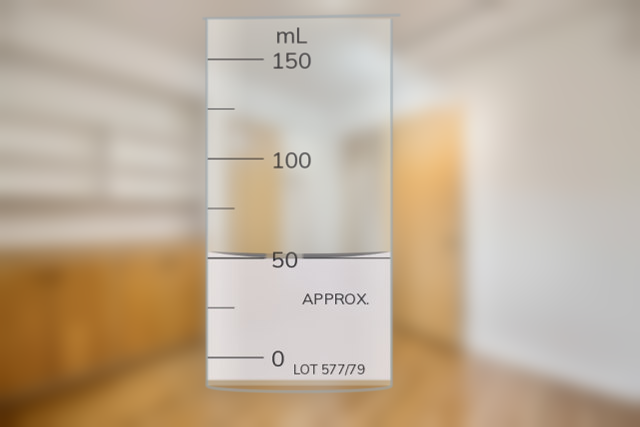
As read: 50 (mL)
